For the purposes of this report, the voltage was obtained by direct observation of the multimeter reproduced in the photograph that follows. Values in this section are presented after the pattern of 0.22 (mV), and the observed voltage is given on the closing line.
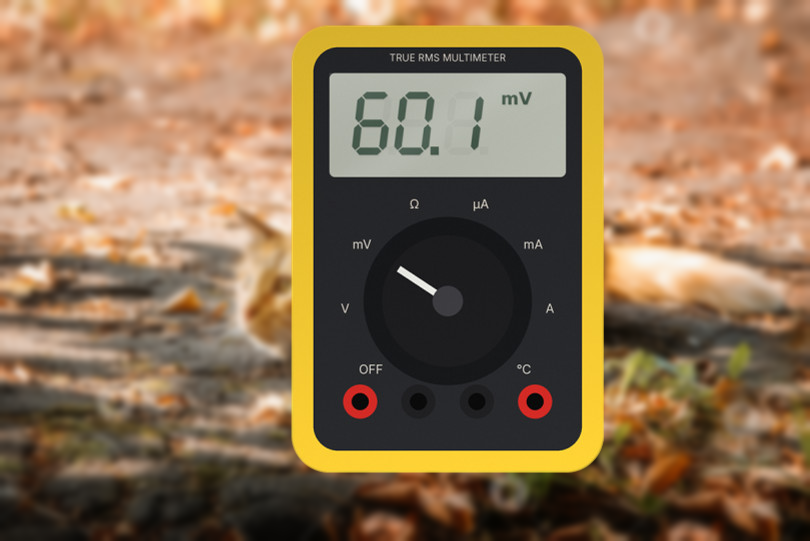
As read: 60.1 (mV)
